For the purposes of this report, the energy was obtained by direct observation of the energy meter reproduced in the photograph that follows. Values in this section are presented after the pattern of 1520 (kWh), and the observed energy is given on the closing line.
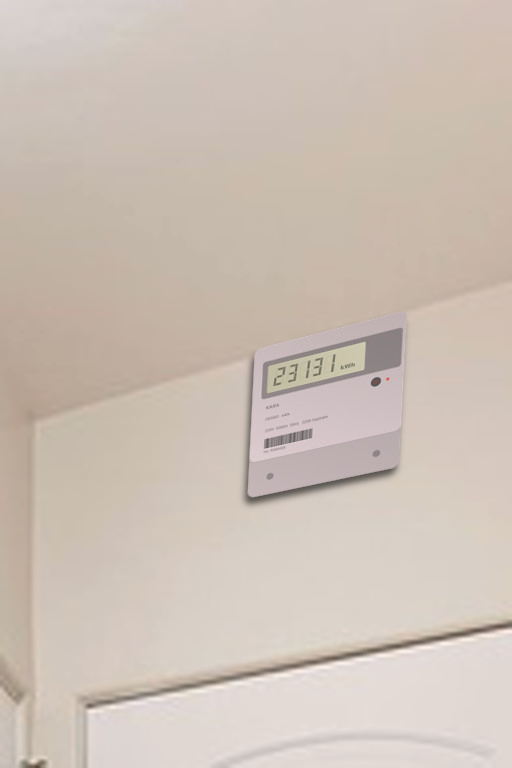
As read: 23131 (kWh)
